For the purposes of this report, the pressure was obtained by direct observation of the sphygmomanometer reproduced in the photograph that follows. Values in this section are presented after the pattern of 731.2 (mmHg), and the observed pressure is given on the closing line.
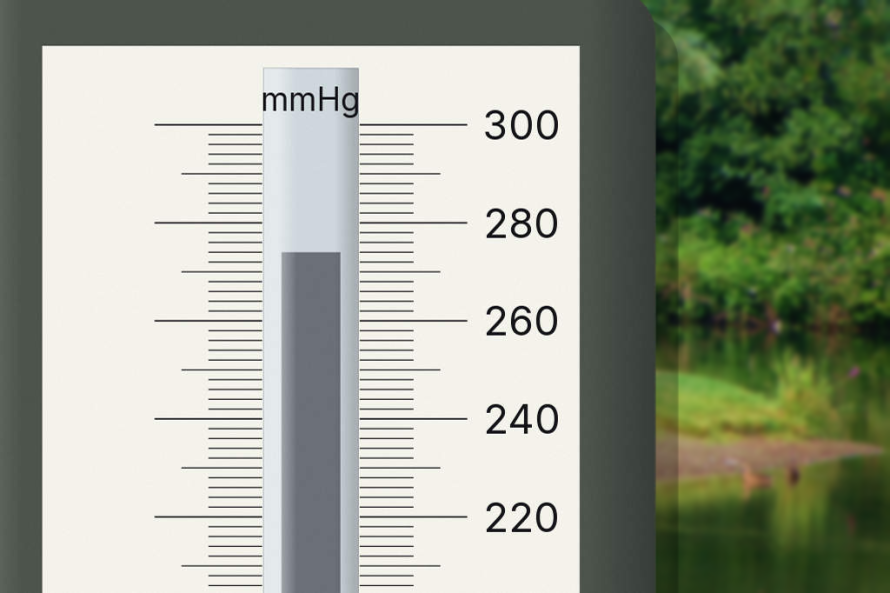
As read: 274 (mmHg)
